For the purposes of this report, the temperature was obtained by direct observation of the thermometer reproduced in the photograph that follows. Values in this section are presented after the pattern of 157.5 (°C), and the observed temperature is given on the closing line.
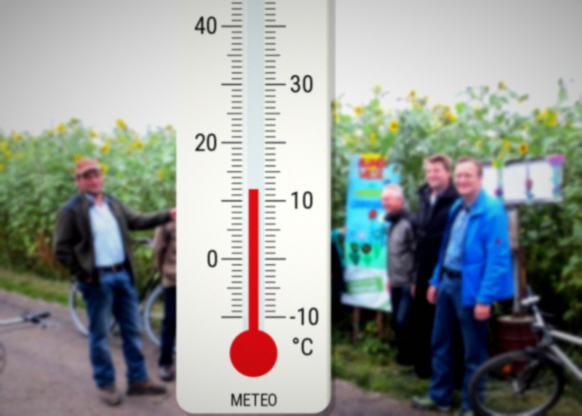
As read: 12 (°C)
